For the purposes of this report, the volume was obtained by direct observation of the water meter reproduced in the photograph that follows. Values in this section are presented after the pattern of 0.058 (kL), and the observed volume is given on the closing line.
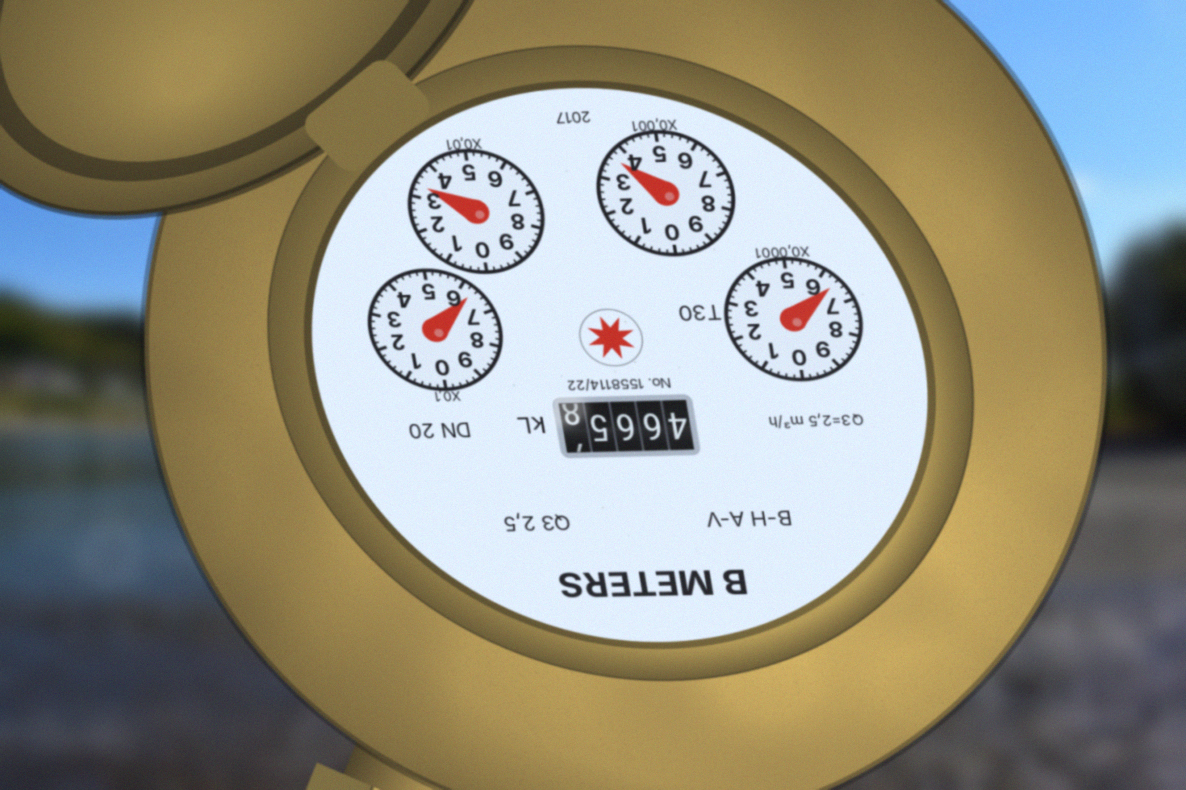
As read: 46657.6336 (kL)
